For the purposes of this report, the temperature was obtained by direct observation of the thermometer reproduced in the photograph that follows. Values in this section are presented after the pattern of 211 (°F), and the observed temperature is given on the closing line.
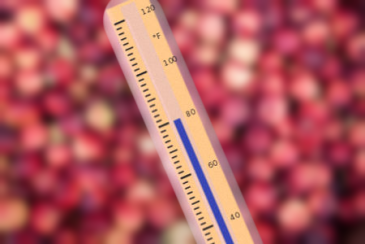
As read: 80 (°F)
